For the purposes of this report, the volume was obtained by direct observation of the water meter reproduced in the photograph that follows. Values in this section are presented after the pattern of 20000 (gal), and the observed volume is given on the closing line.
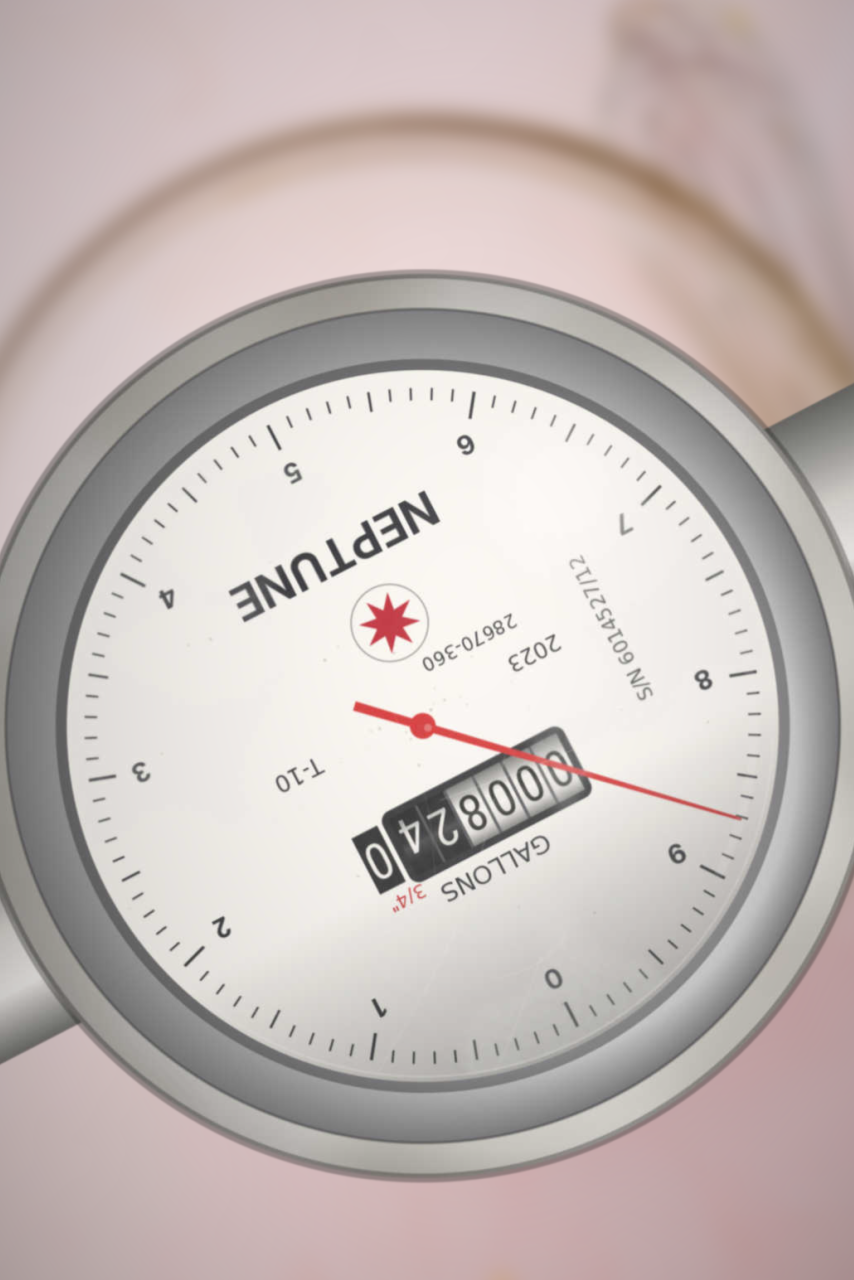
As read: 8238.7 (gal)
